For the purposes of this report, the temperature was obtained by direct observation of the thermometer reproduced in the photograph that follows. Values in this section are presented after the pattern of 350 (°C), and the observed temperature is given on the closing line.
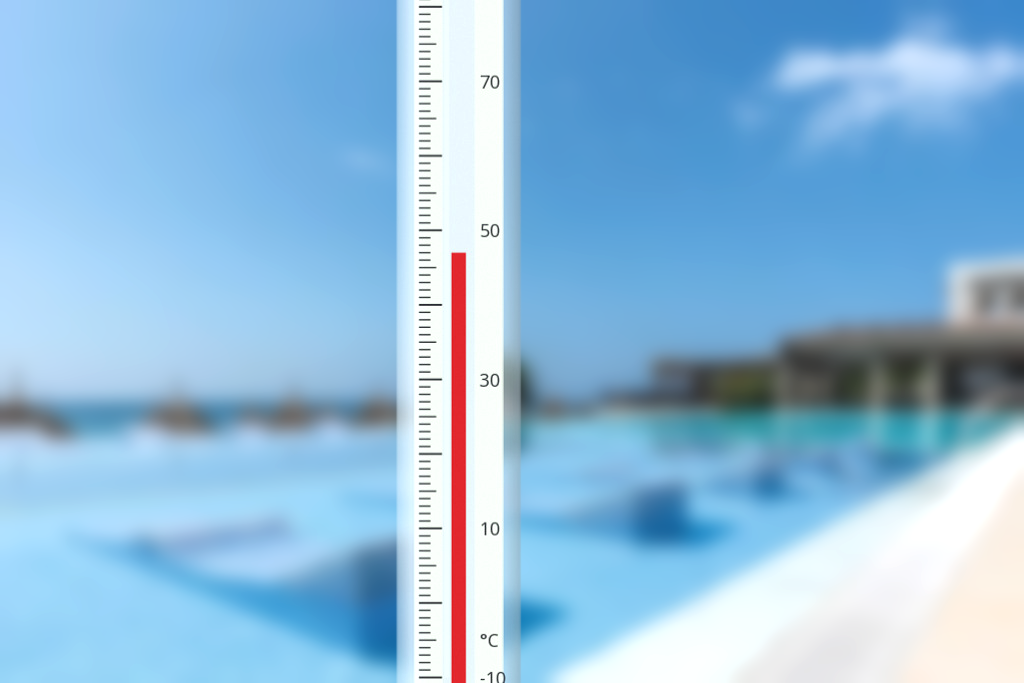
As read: 47 (°C)
